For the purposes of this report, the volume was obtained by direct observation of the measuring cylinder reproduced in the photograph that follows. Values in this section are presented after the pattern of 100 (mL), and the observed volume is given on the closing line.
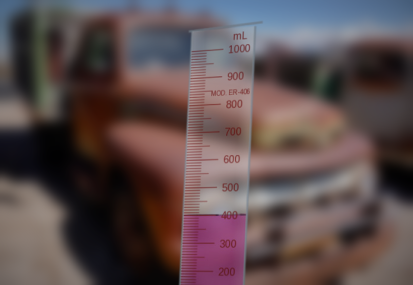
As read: 400 (mL)
